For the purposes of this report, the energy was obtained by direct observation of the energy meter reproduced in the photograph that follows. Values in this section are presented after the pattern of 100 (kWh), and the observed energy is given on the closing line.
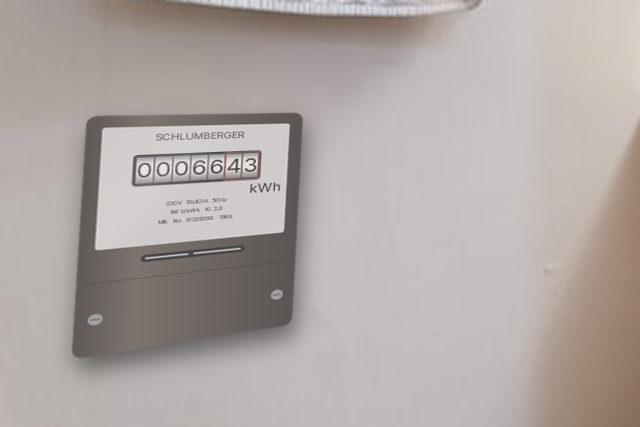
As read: 66.43 (kWh)
